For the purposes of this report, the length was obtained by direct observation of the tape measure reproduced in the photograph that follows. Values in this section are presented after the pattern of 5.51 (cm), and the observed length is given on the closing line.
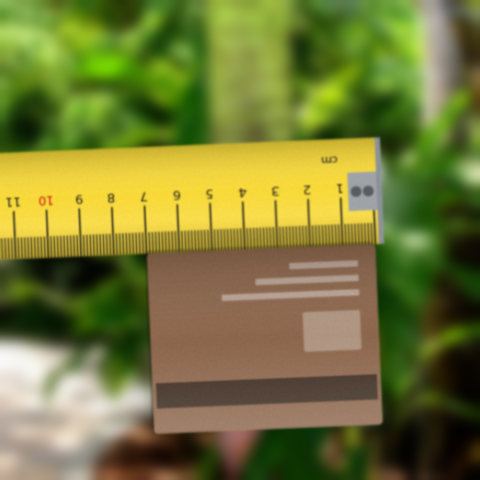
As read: 7 (cm)
